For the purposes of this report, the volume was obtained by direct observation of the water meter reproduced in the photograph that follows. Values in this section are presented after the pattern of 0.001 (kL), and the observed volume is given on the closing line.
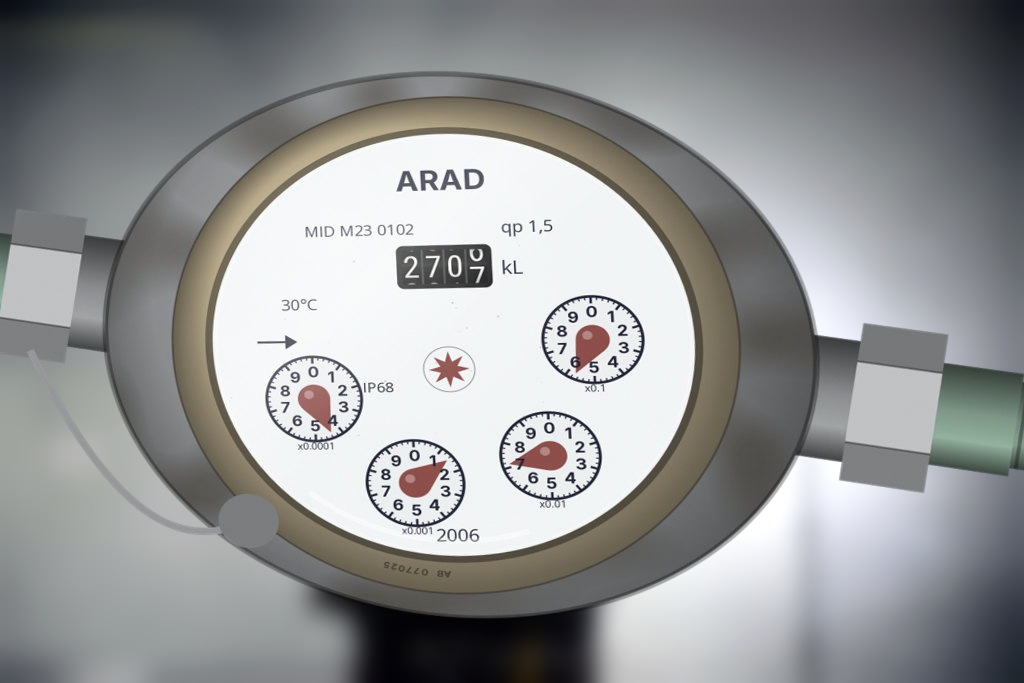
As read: 2706.5714 (kL)
